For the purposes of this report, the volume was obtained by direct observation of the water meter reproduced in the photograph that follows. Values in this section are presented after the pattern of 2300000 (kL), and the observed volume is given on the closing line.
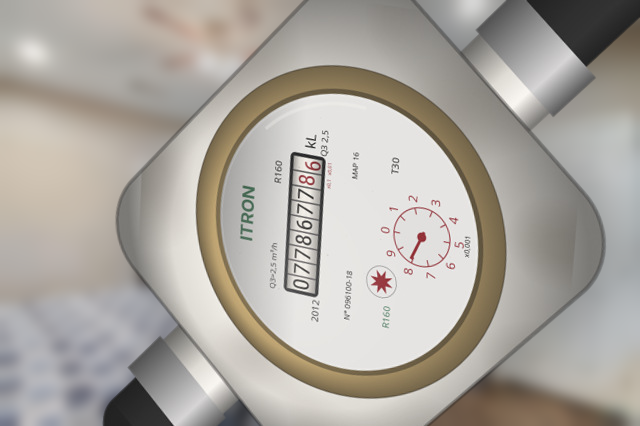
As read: 778677.858 (kL)
